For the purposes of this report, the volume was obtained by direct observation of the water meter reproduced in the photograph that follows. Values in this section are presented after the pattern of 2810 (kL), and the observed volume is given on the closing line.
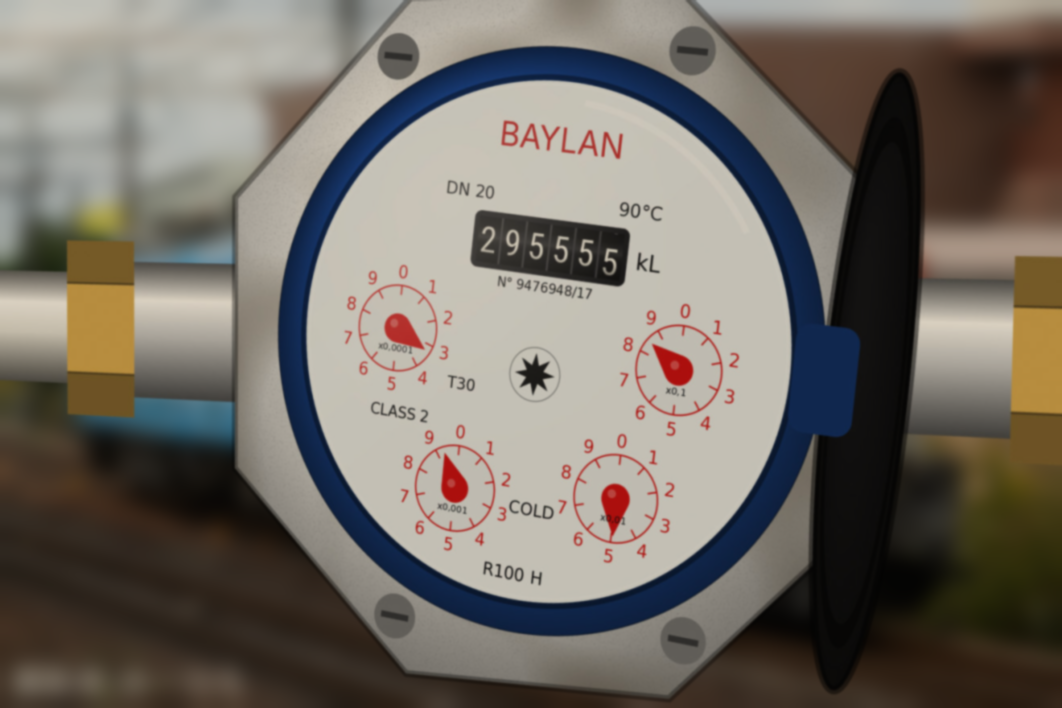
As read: 295554.8493 (kL)
